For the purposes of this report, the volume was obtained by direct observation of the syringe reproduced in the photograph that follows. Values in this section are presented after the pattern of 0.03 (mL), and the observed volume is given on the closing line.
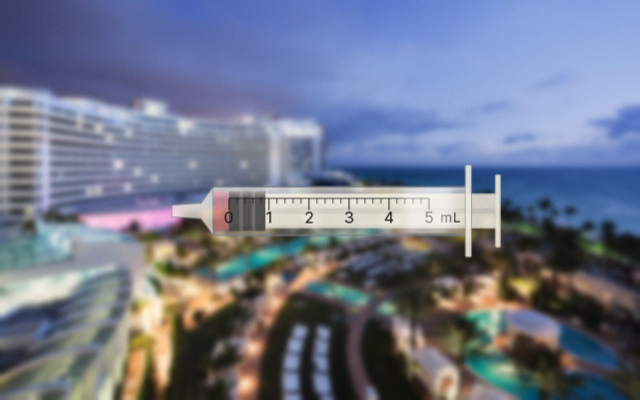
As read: 0 (mL)
